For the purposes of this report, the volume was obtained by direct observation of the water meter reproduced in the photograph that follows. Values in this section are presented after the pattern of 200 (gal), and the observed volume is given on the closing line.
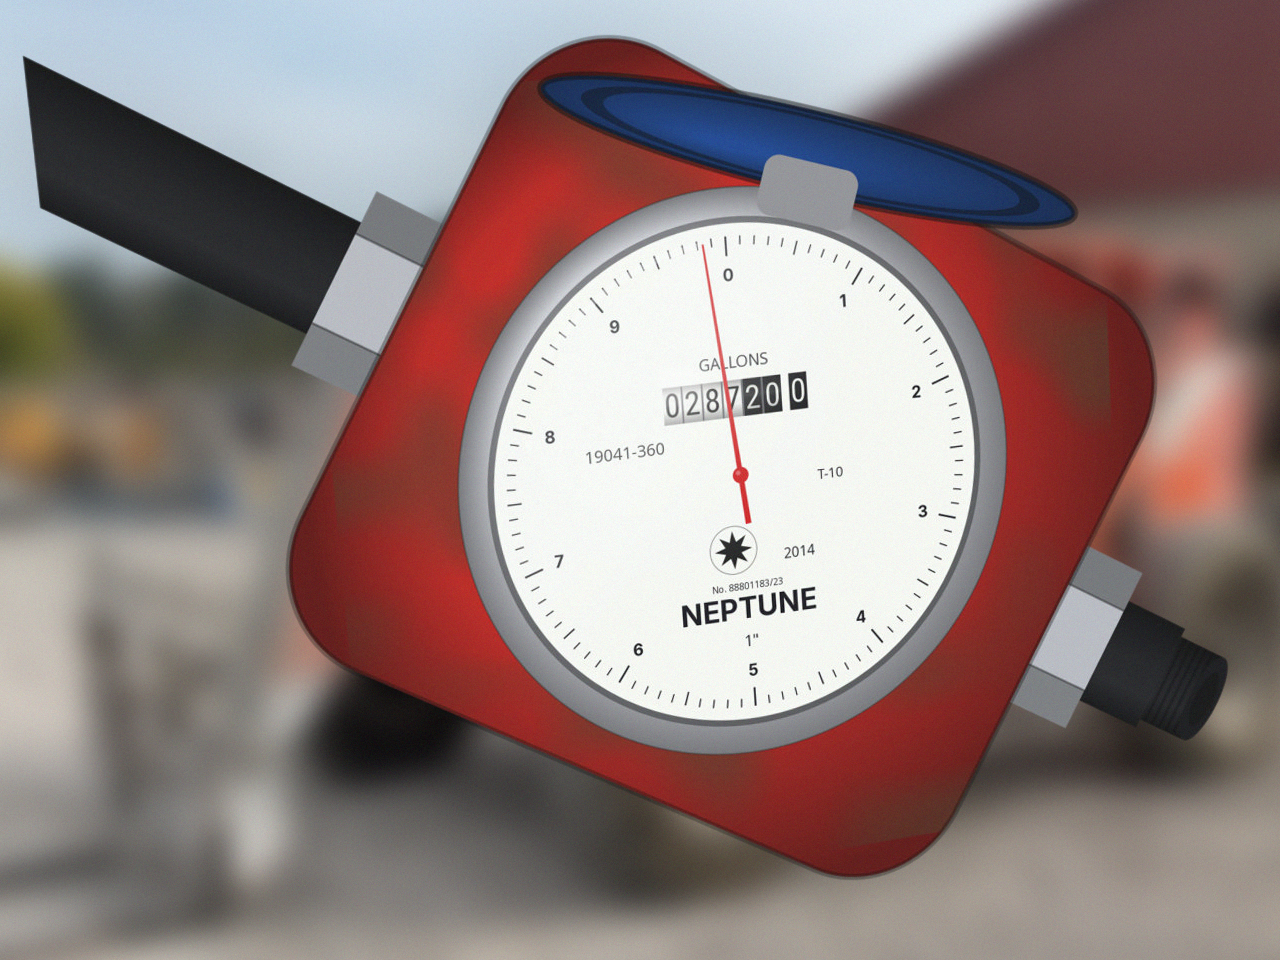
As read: 287199.8 (gal)
